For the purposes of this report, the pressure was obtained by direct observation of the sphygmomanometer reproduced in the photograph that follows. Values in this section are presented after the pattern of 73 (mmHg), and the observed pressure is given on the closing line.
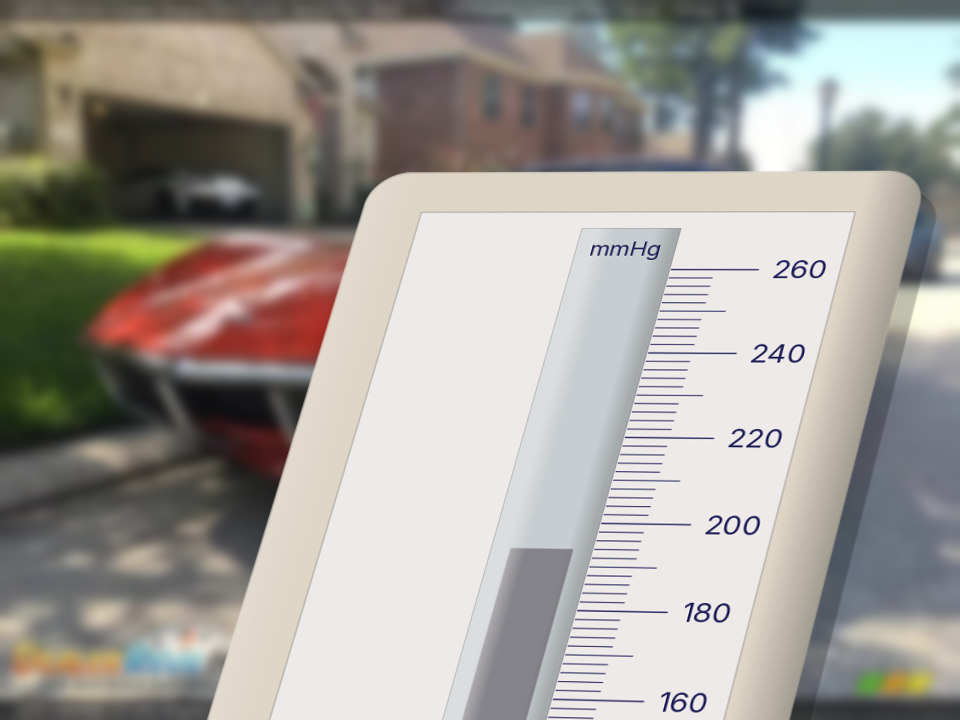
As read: 194 (mmHg)
